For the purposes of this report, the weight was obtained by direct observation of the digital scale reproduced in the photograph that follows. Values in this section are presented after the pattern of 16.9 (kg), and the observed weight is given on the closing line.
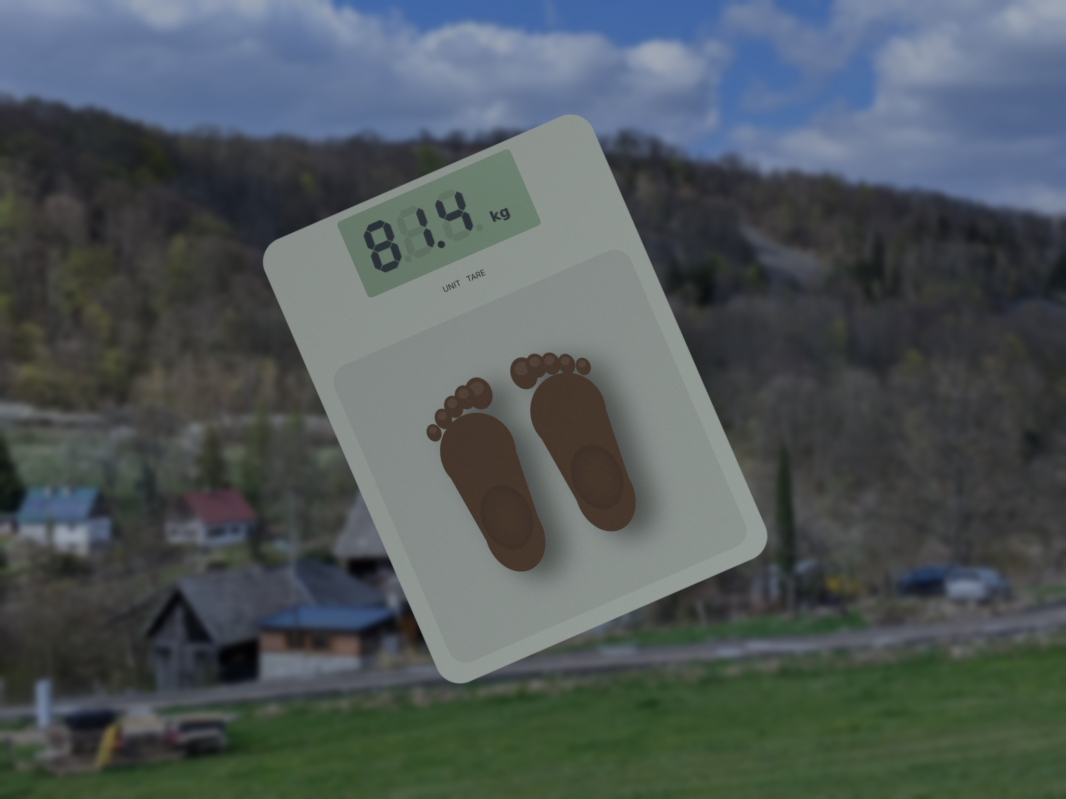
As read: 81.4 (kg)
